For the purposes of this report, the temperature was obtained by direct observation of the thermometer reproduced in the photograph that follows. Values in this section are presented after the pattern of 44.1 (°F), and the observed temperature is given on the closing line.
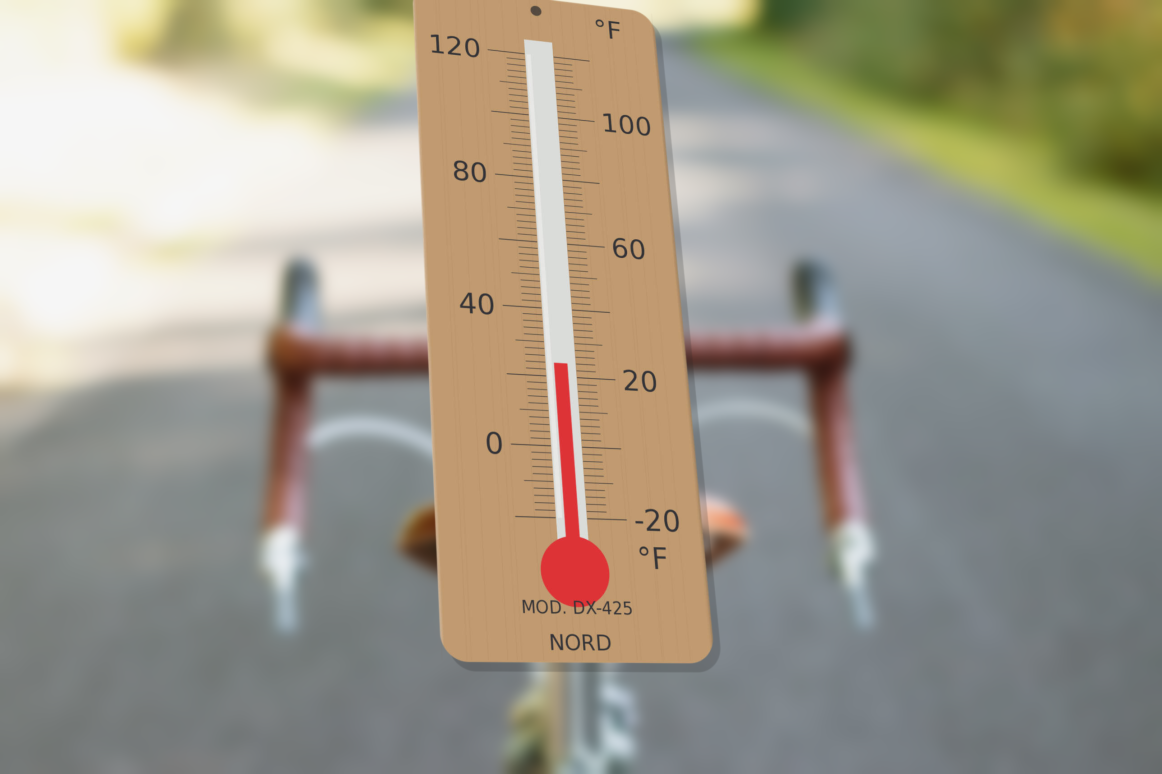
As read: 24 (°F)
